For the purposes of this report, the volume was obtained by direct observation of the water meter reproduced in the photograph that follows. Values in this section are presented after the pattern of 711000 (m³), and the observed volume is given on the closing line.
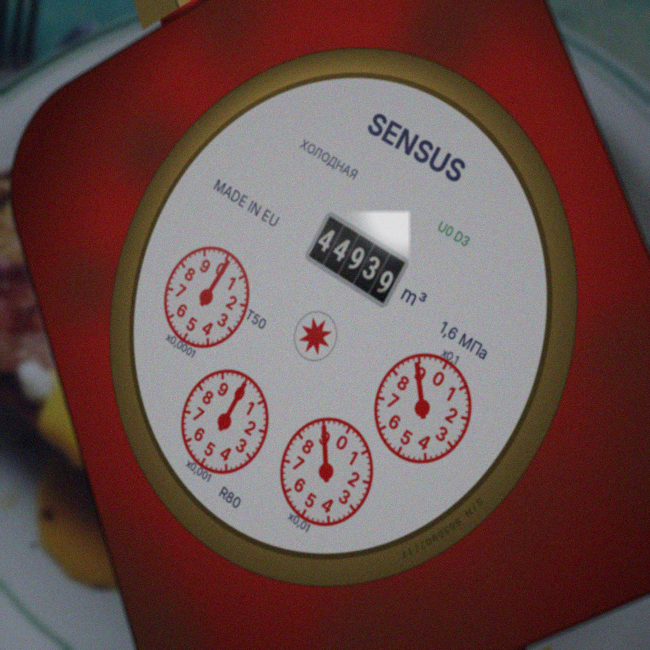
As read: 44938.8900 (m³)
